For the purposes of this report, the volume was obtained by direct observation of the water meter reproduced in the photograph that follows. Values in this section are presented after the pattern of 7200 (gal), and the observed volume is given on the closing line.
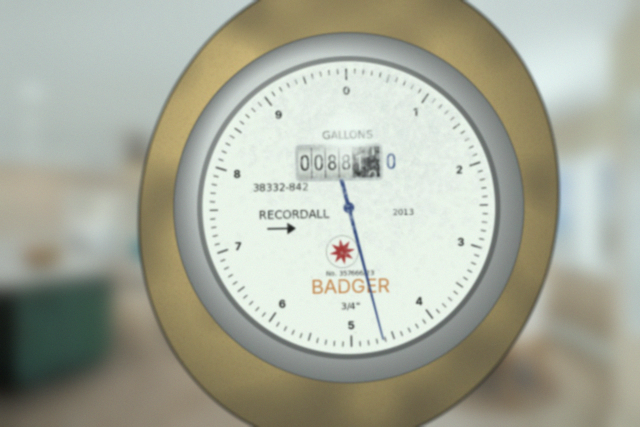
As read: 88114.6 (gal)
